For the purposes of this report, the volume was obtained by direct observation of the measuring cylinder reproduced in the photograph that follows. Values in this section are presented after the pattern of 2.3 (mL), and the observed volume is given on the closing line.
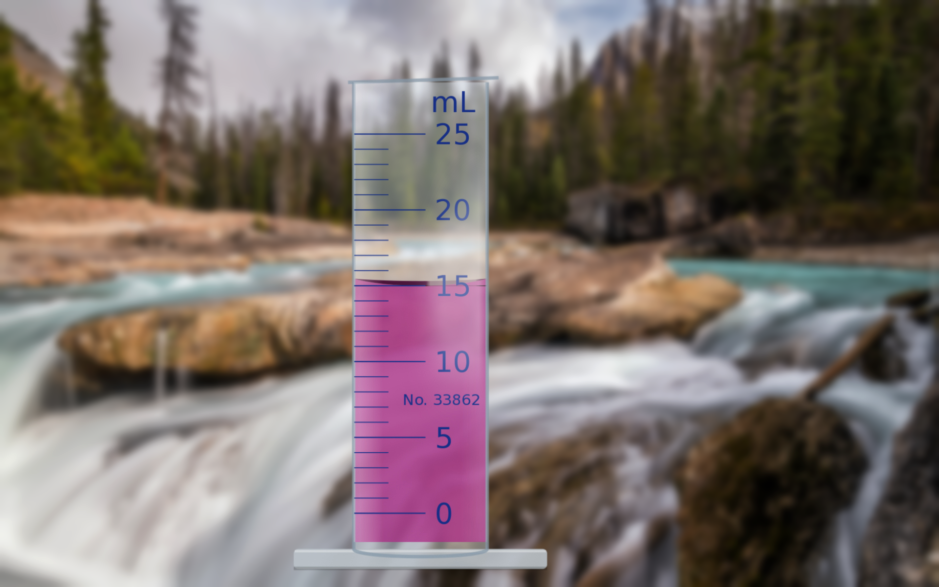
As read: 15 (mL)
